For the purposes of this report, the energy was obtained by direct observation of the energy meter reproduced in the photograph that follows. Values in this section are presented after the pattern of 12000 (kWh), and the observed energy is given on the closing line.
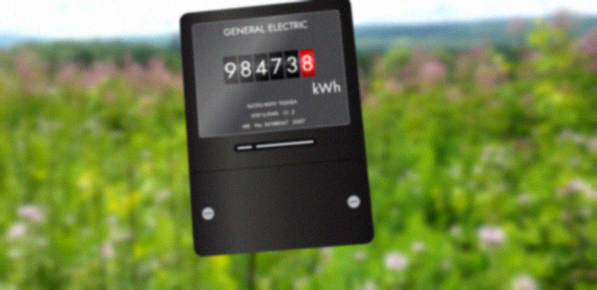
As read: 98473.8 (kWh)
